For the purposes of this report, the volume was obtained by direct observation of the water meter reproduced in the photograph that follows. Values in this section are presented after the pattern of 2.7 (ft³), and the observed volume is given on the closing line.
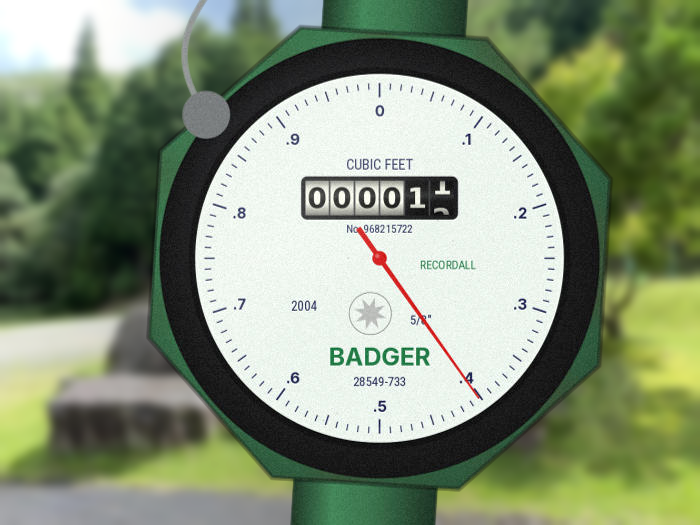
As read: 11.40 (ft³)
